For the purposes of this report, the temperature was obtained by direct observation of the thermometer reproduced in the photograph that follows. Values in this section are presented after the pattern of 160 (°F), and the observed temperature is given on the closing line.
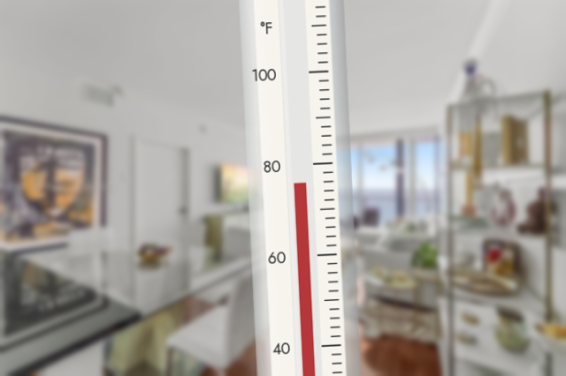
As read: 76 (°F)
